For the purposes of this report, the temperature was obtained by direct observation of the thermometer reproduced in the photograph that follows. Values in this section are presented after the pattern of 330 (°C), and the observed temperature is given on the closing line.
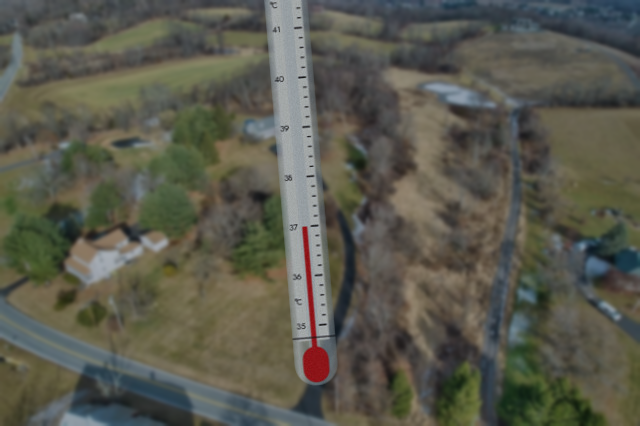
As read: 37 (°C)
